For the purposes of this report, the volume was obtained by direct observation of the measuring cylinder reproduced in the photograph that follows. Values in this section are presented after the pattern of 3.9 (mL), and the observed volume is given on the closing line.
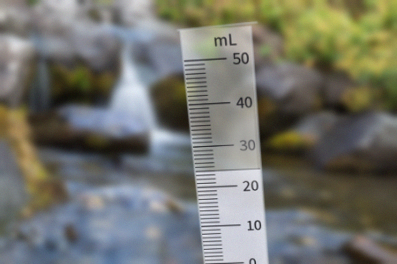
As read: 24 (mL)
